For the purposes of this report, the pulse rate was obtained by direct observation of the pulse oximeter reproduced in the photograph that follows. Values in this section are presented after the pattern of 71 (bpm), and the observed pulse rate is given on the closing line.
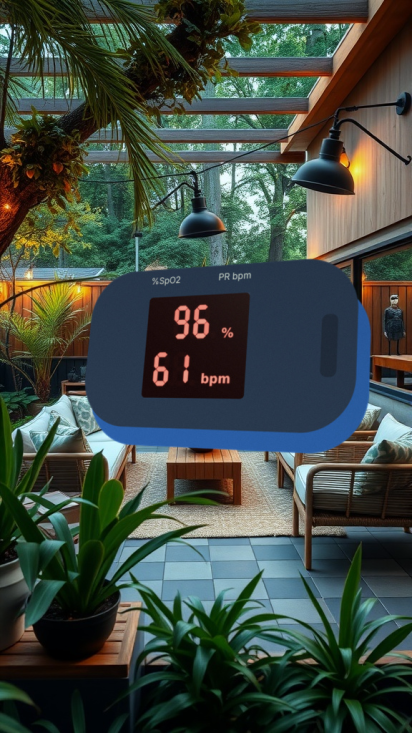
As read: 61 (bpm)
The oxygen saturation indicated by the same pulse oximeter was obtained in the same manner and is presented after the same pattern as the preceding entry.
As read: 96 (%)
